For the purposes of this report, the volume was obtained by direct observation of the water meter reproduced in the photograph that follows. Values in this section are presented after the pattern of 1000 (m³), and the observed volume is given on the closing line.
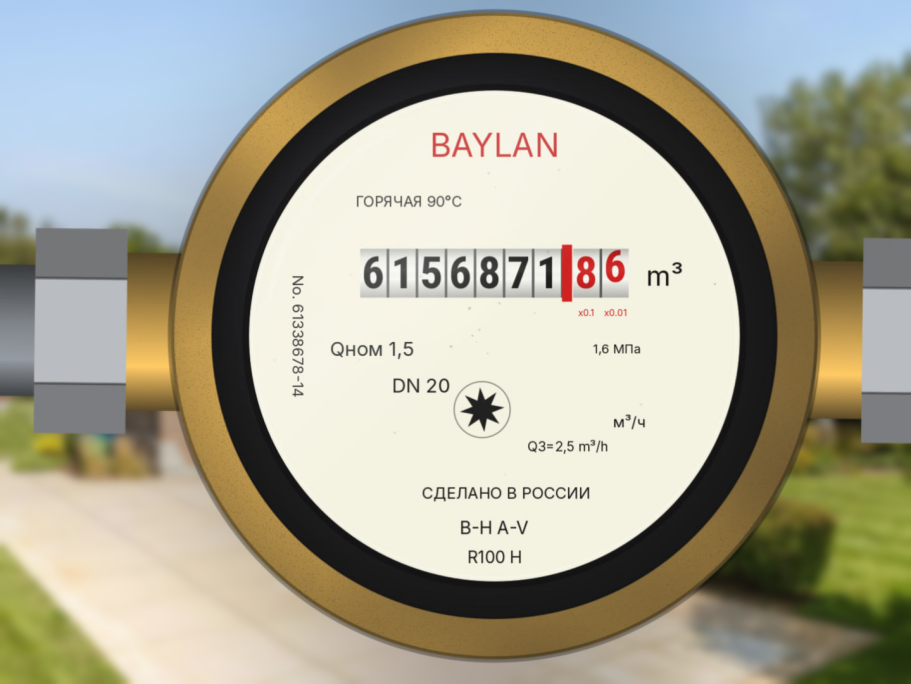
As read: 6156871.86 (m³)
